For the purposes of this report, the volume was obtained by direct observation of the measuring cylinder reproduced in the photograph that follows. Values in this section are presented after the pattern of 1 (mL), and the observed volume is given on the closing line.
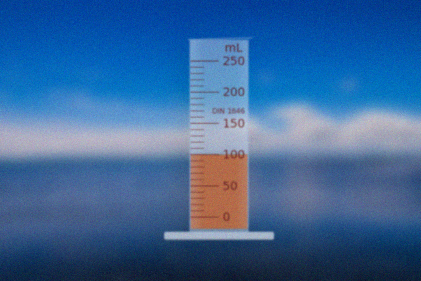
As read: 100 (mL)
